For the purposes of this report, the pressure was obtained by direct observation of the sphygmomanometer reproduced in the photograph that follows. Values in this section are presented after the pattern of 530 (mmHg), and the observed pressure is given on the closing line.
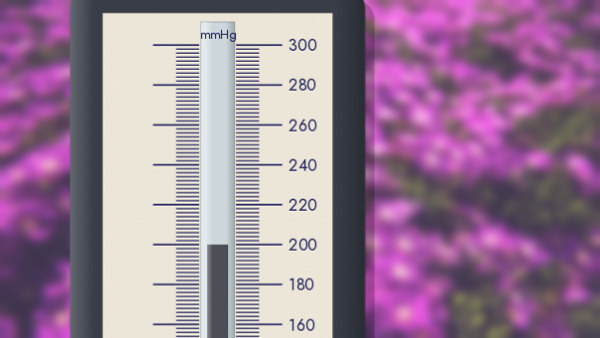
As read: 200 (mmHg)
